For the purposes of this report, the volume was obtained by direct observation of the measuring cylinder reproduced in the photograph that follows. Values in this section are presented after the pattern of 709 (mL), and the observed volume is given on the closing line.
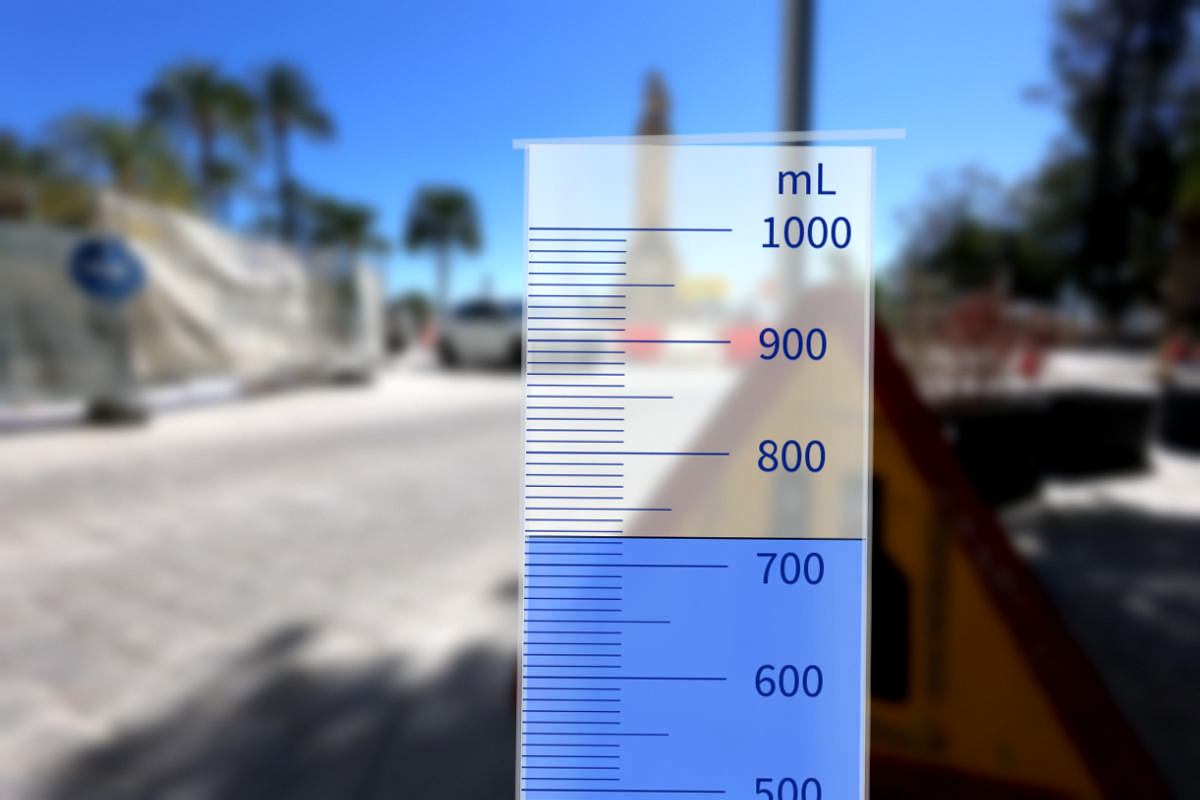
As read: 725 (mL)
